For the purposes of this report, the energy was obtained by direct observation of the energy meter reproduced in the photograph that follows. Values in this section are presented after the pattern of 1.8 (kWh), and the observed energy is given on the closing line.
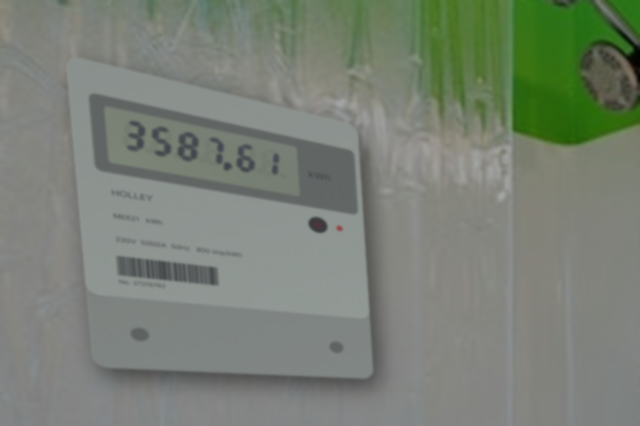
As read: 3587.61 (kWh)
